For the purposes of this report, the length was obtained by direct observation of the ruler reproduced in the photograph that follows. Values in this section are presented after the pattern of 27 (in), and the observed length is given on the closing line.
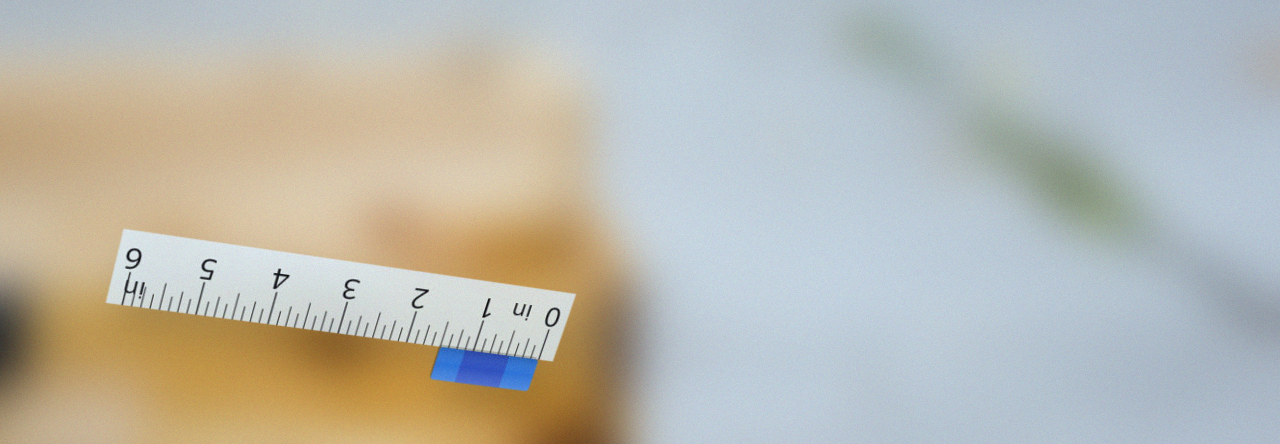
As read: 1.5 (in)
